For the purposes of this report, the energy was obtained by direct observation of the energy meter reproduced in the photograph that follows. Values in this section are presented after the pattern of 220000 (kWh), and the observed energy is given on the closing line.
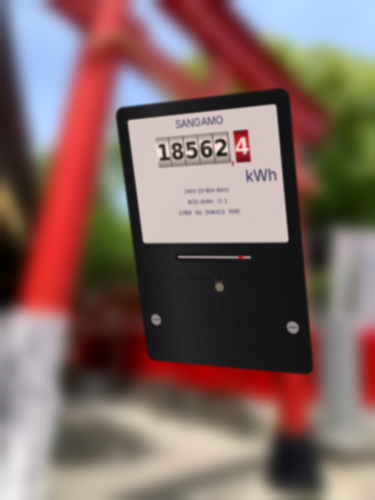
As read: 18562.4 (kWh)
